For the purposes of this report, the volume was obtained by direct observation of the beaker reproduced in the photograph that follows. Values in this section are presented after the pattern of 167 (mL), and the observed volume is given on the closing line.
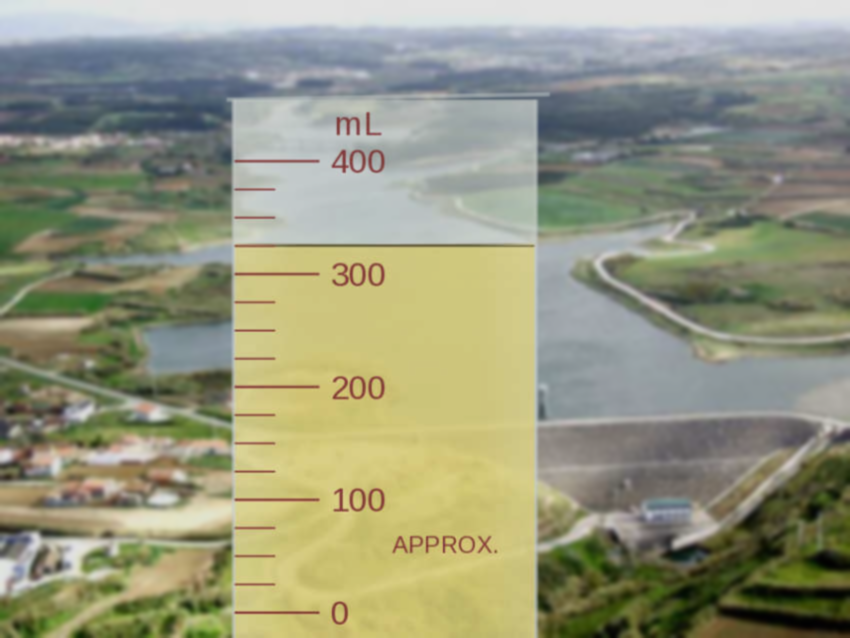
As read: 325 (mL)
